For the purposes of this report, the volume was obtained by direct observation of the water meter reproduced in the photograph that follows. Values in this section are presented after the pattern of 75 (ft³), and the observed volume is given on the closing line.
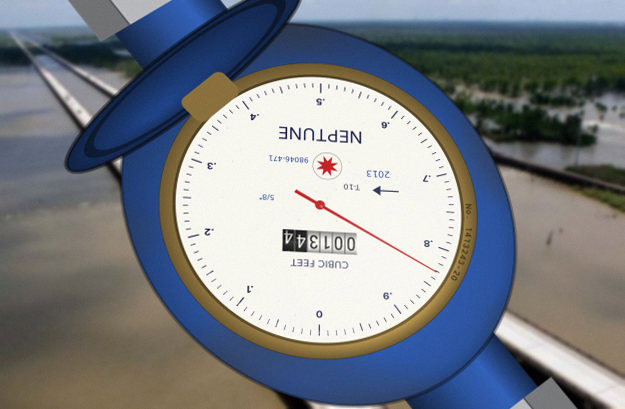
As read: 1343.83 (ft³)
